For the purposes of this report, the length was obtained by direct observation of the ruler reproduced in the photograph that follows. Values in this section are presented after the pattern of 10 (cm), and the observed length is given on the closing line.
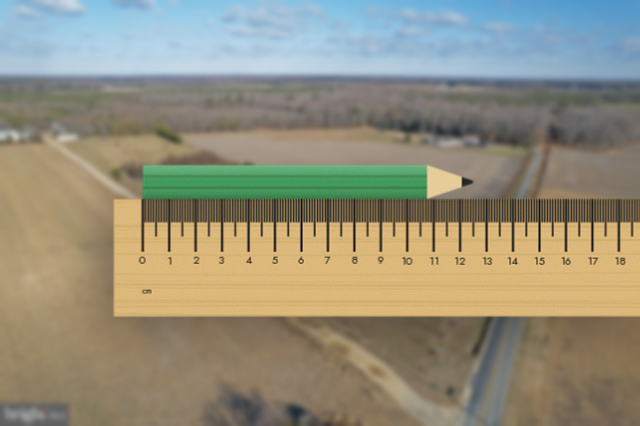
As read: 12.5 (cm)
